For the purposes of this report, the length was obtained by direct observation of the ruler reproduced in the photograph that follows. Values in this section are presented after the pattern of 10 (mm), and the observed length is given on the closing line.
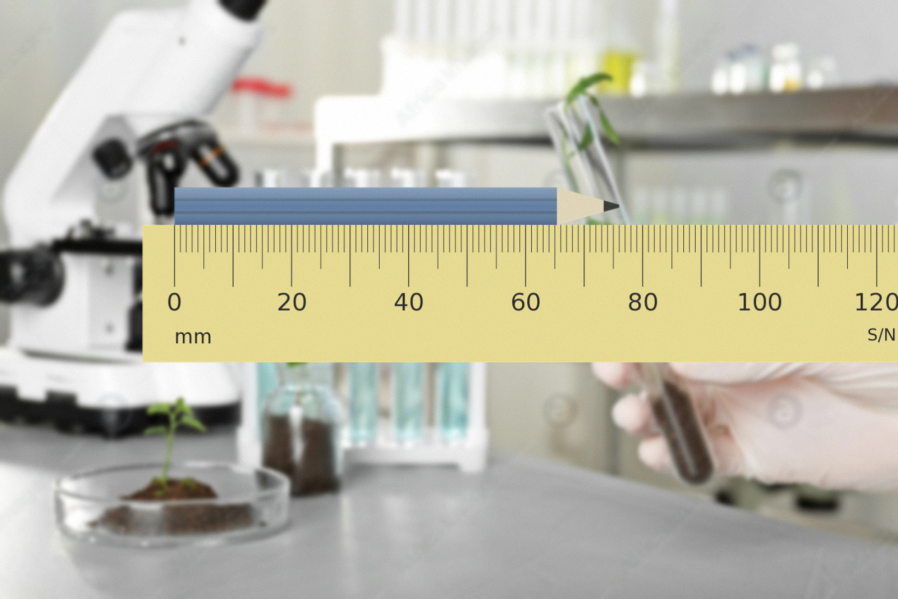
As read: 76 (mm)
